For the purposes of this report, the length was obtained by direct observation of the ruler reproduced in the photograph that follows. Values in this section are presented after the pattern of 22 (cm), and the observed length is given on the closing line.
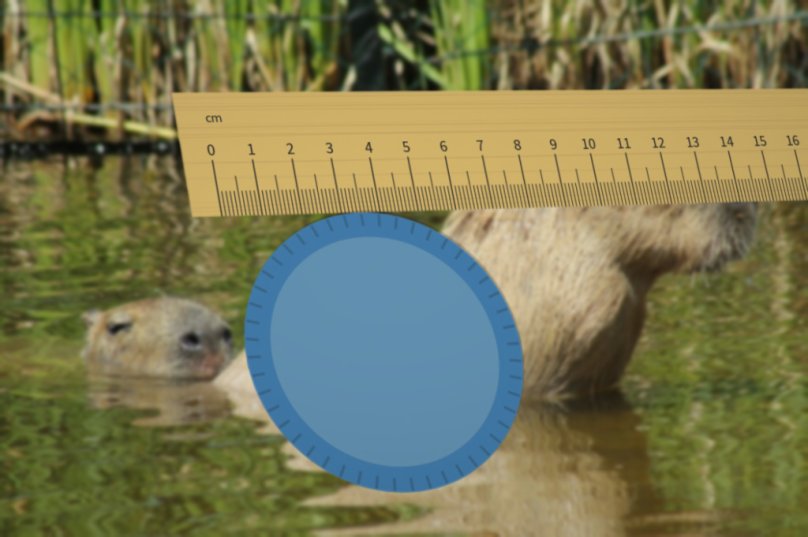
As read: 7 (cm)
